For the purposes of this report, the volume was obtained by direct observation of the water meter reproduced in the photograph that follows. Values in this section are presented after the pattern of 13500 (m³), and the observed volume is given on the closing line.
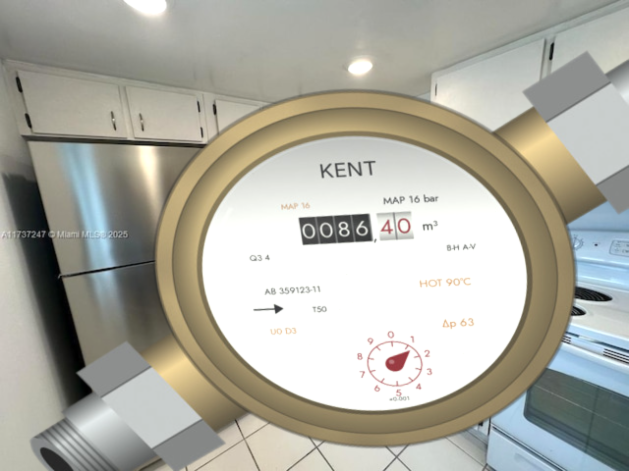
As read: 86.401 (m³)
